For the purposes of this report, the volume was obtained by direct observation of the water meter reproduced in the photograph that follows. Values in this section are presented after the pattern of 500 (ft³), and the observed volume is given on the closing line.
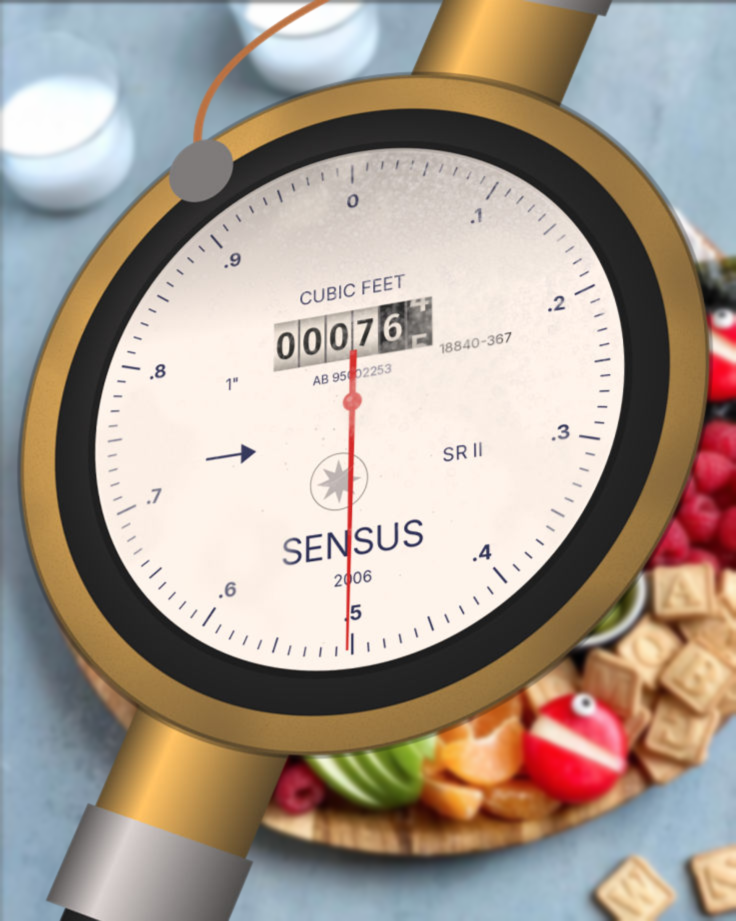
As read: 764.50 (ft³)
